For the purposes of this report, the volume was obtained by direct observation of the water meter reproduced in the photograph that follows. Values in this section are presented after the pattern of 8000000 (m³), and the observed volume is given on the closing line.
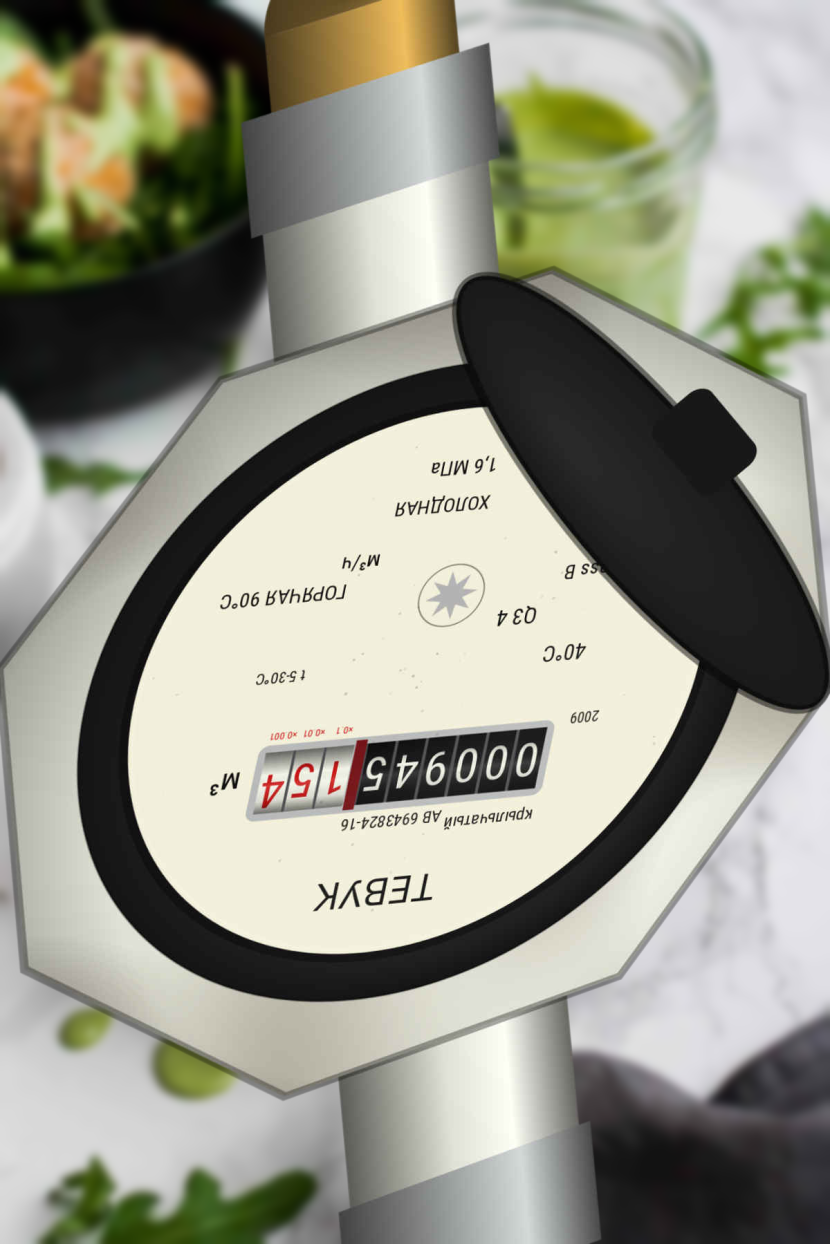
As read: 945.154 (m³)
